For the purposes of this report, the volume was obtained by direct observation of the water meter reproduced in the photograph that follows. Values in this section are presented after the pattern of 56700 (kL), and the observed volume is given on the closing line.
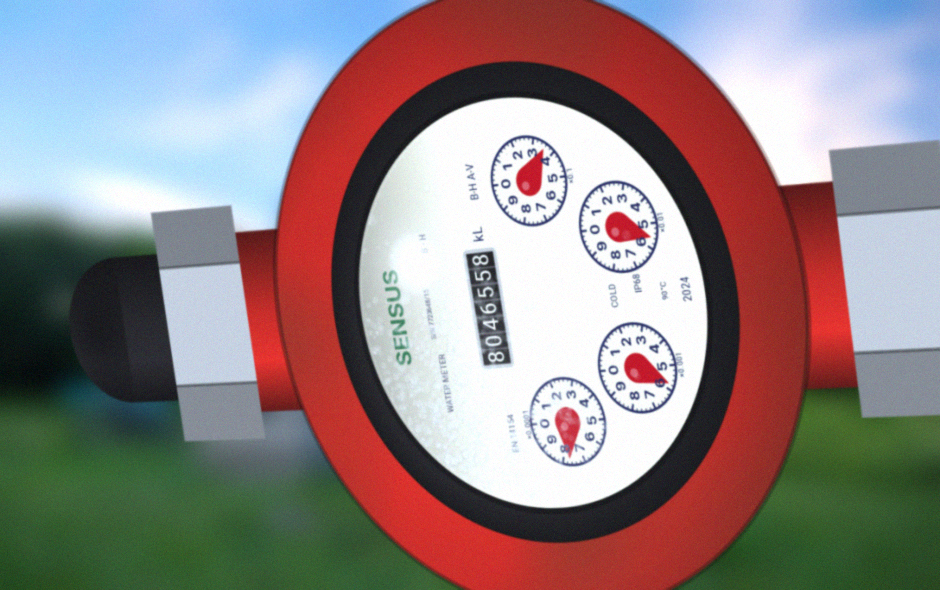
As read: 8046558.3557 (kL)
